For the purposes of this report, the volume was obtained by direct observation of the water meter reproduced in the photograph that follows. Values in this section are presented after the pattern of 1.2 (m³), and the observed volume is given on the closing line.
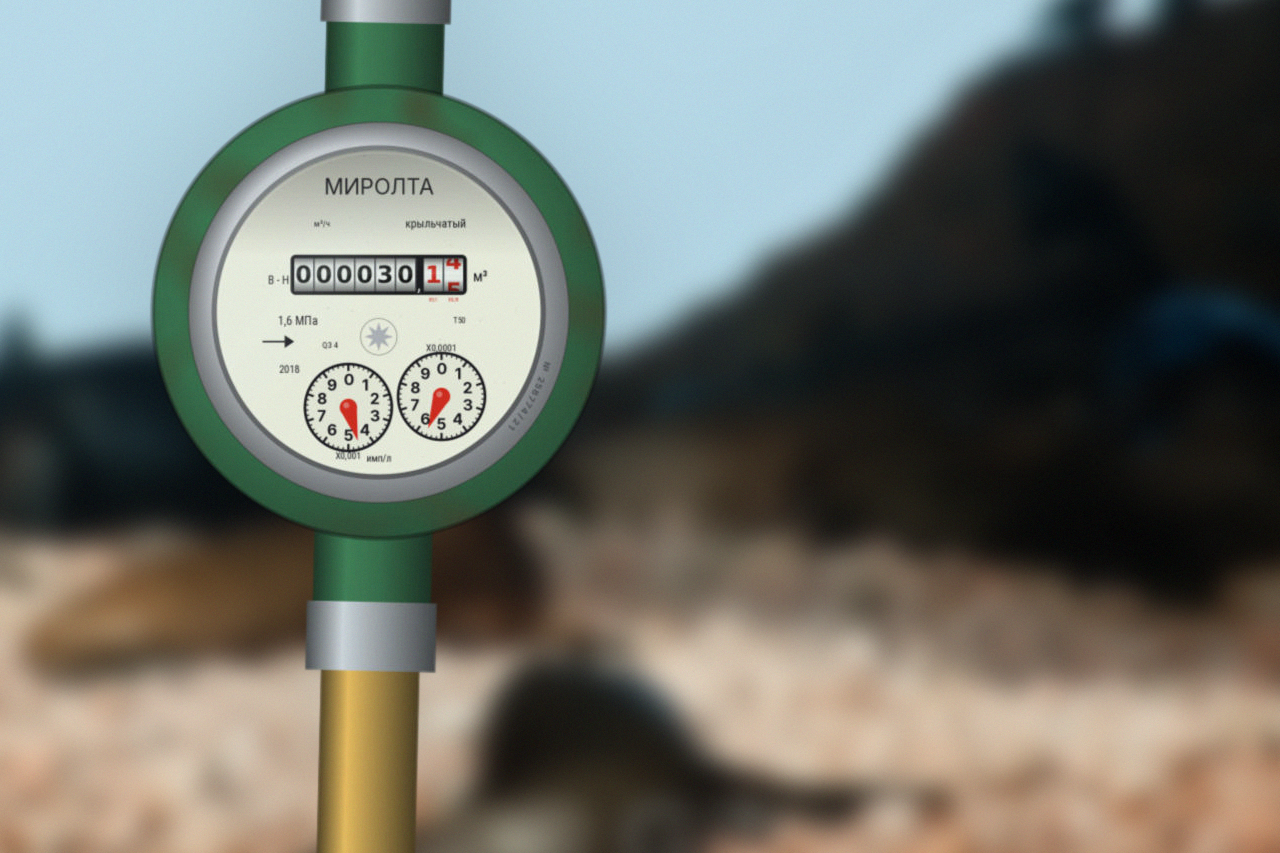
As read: 30.1445 (m³)
